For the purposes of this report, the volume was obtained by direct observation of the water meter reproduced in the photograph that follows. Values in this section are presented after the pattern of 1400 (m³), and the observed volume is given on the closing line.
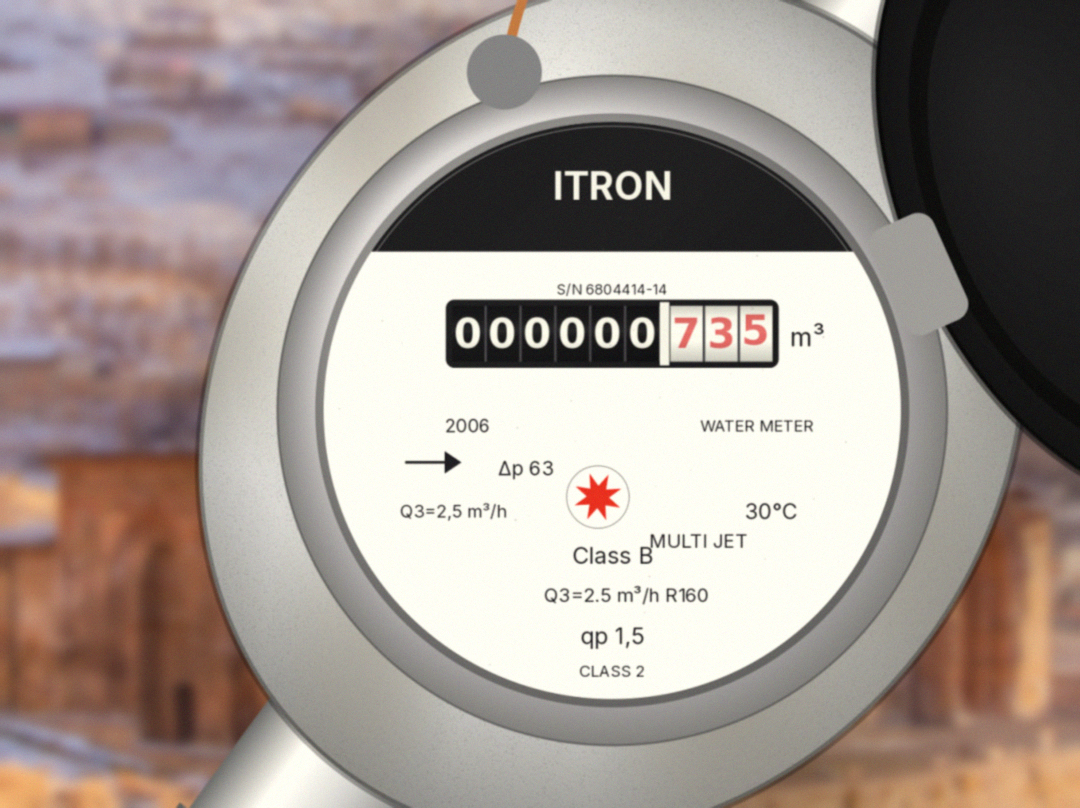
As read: 0.735 (m³)
